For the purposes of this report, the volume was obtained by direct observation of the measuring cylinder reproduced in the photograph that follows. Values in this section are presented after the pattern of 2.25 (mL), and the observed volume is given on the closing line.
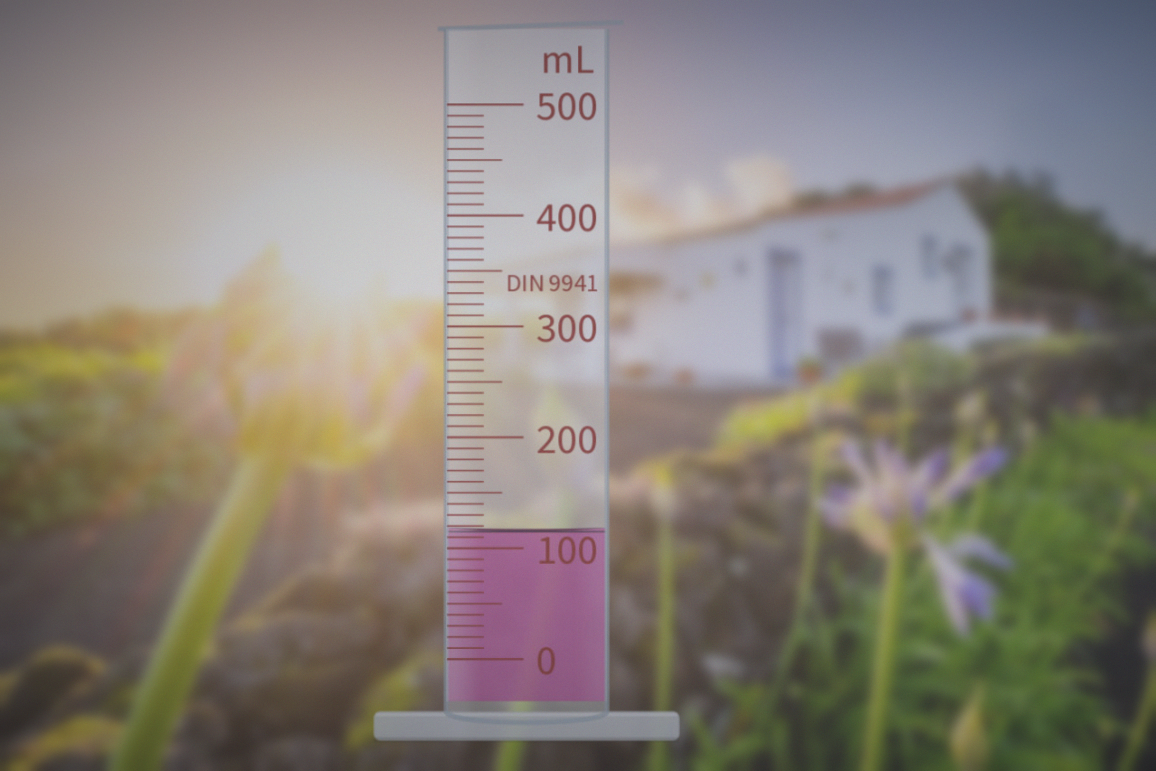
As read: 115 (mL)
